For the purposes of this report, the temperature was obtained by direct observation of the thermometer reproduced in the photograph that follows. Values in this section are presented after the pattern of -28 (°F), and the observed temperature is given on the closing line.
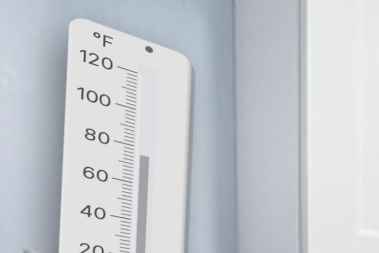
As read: 76 (°F)
